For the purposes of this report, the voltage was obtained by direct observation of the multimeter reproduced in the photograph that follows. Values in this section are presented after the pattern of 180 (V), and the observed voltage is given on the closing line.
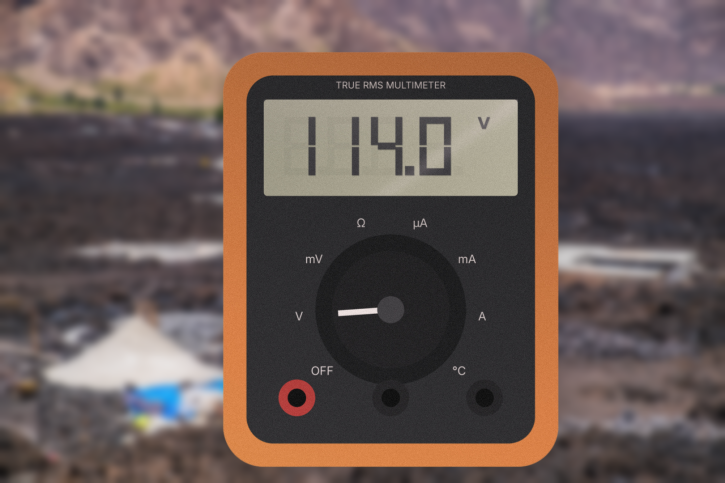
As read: 114.0 (V)
